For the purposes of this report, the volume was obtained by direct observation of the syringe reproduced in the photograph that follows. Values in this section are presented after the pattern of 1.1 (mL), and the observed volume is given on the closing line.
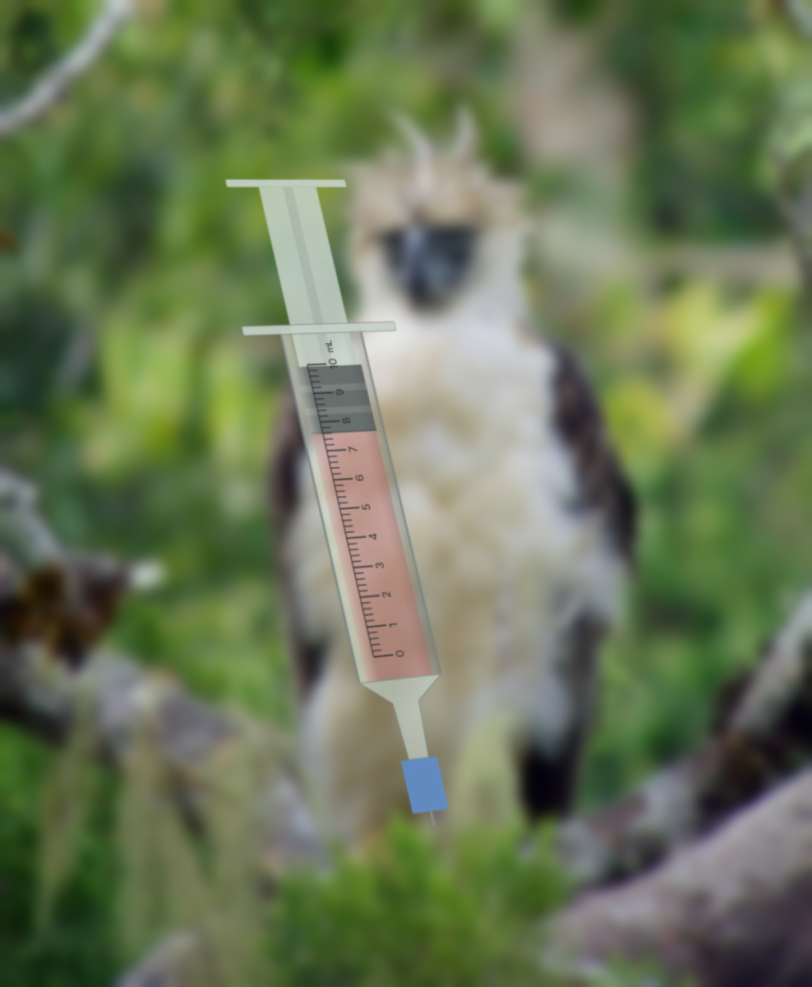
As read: 7.6 (mL)
